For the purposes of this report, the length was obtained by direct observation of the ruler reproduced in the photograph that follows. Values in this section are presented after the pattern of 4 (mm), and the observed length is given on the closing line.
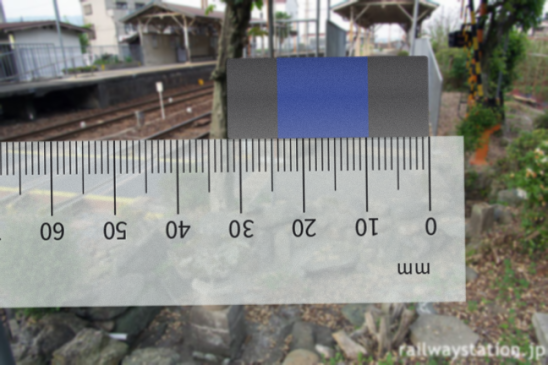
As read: 32 (mm)
